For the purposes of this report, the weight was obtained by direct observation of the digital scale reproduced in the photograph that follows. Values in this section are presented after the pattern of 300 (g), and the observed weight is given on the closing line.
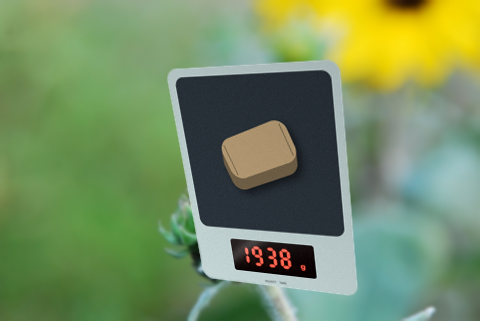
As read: 1938 (g)
